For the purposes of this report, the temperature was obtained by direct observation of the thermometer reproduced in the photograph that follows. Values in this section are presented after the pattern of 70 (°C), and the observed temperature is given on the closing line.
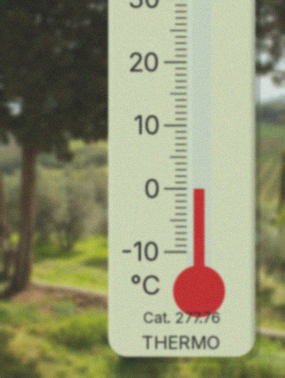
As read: 0 (°C)
